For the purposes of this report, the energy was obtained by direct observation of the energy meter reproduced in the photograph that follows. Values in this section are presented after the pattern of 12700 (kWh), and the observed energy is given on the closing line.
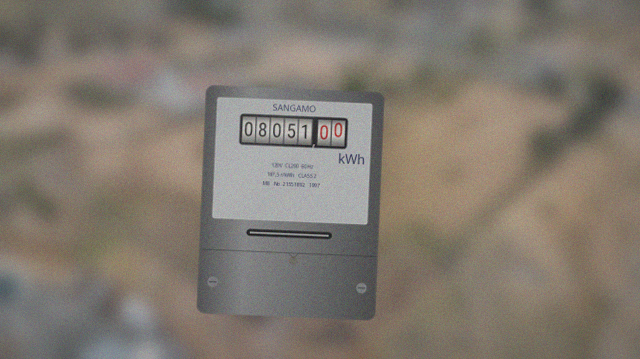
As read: 8051.00 (kWh)
